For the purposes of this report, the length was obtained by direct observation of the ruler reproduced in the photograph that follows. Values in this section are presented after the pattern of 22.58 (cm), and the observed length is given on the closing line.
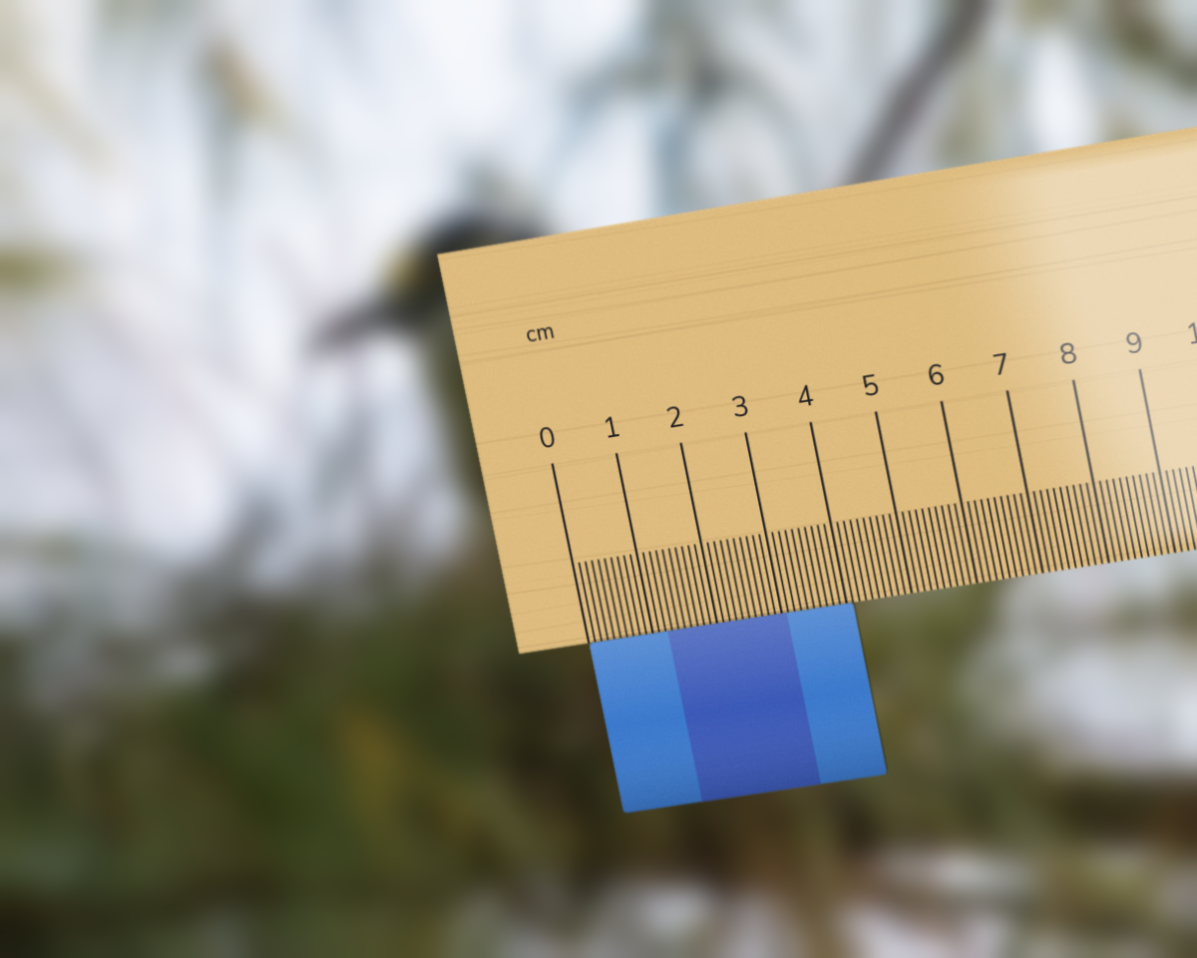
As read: 4.1 (cm)
